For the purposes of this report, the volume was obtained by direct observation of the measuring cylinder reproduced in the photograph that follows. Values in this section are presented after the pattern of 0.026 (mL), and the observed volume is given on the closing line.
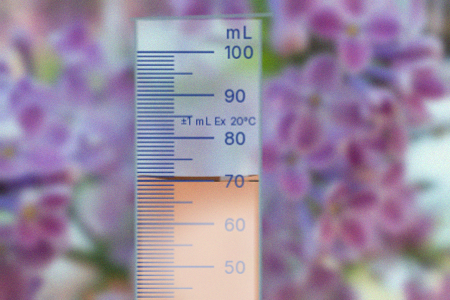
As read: 70 (mL)
